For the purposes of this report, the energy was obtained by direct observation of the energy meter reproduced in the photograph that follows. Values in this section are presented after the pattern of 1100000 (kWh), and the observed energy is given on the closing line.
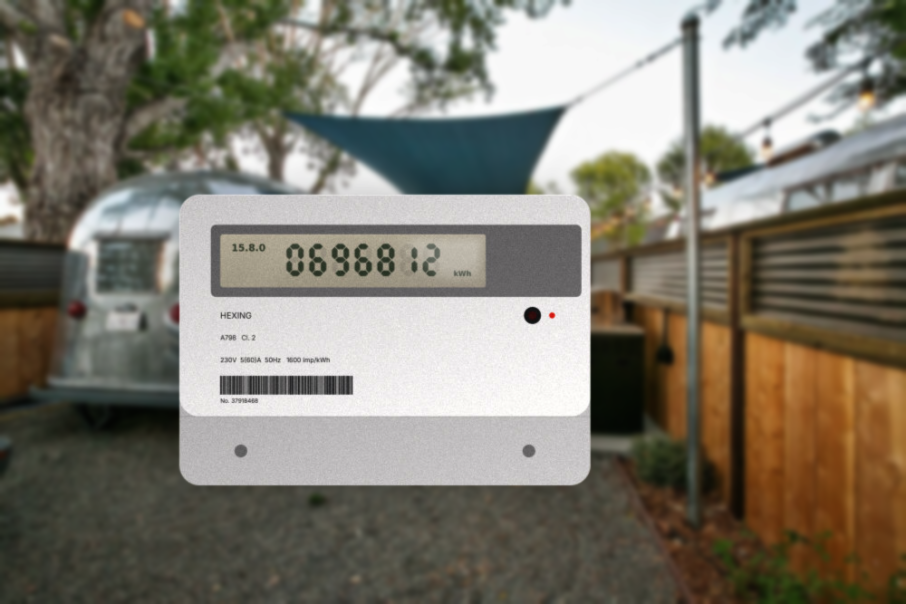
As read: 696812 (kWh)
